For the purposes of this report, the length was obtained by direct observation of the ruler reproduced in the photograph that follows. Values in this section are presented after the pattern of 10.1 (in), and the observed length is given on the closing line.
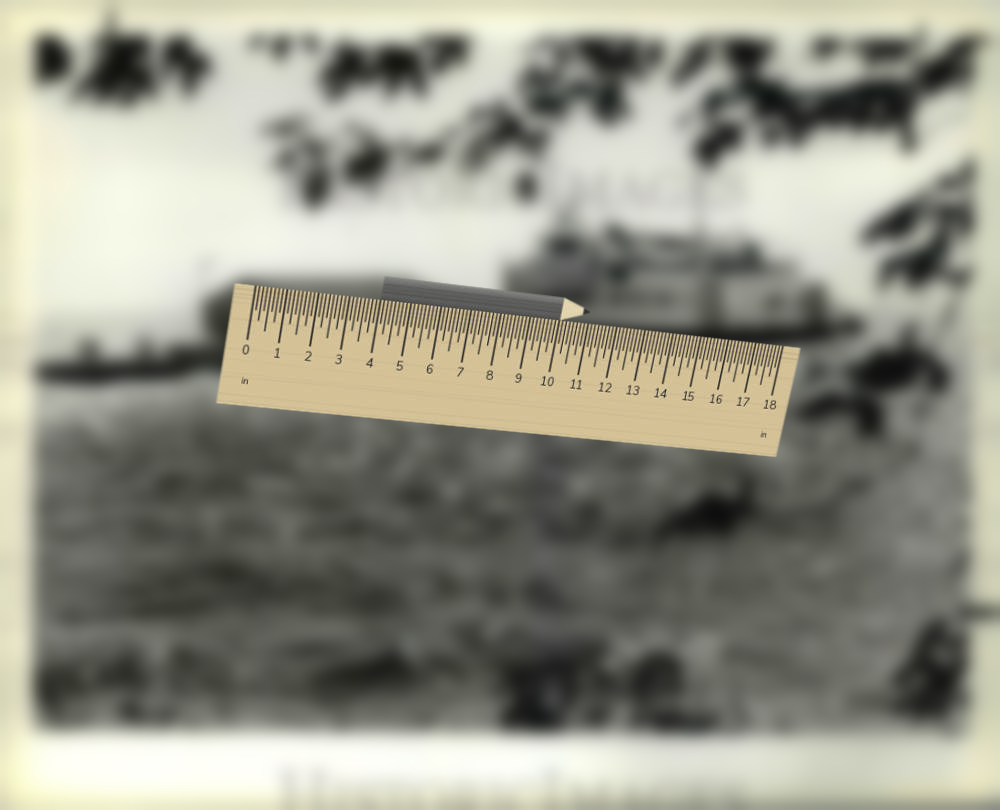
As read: 7 (in)
